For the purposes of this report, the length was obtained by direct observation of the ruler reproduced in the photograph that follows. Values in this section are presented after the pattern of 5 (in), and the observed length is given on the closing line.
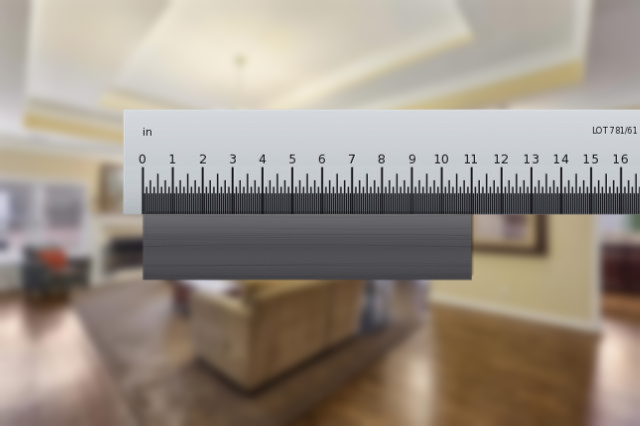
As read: 11 (in)
